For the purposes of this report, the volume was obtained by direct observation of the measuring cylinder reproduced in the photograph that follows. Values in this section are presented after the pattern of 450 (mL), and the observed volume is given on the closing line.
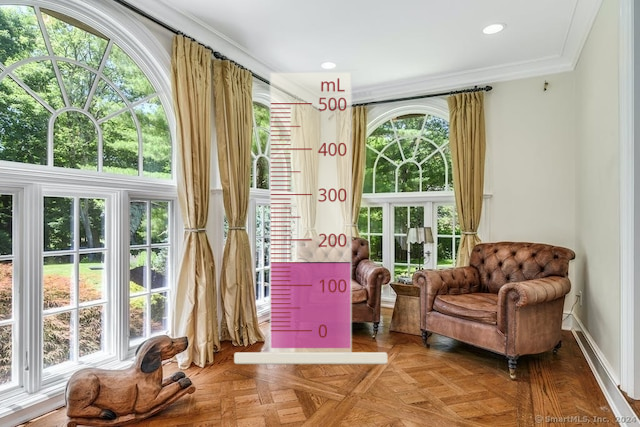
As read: 150 (mL)
